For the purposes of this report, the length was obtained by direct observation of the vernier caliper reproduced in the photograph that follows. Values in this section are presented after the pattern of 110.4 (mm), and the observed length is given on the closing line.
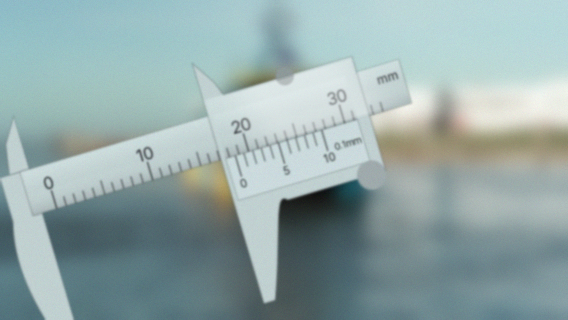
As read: 18.6 (mm)
